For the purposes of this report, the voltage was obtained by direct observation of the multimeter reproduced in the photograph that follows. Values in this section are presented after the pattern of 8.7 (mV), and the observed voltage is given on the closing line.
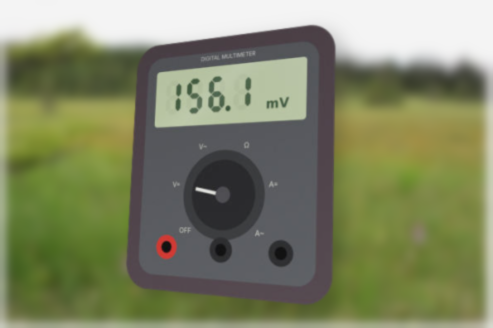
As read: 156.1 (mV)
